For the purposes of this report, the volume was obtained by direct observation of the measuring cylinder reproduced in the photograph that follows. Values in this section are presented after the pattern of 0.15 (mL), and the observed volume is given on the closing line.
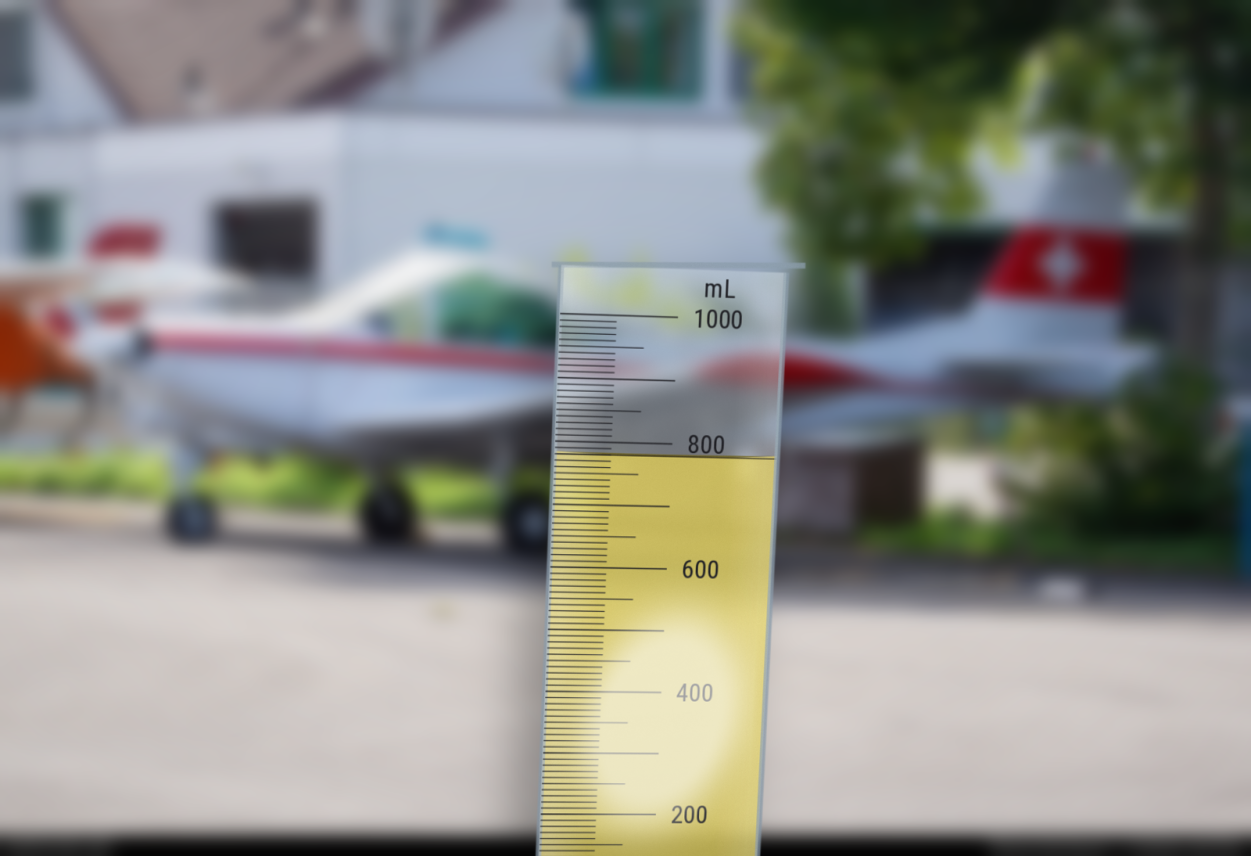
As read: 780 (mL)
